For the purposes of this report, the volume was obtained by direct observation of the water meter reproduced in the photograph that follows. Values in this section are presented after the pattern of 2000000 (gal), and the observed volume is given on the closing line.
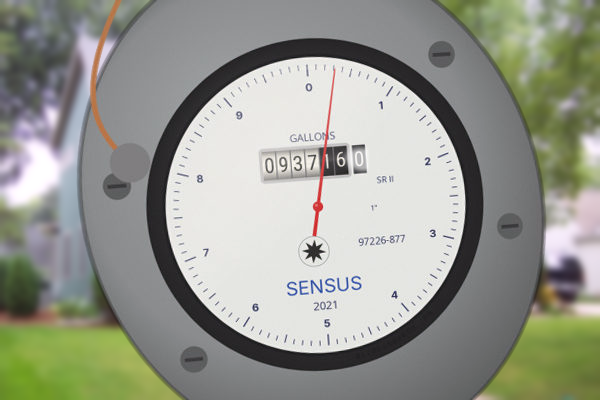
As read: 937160.3 (gal)
